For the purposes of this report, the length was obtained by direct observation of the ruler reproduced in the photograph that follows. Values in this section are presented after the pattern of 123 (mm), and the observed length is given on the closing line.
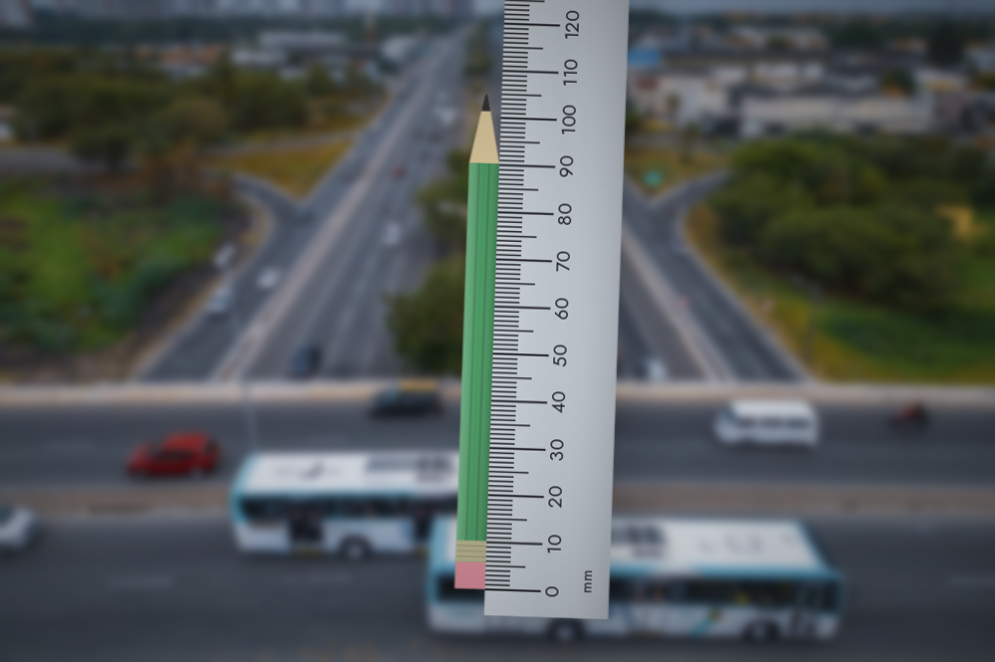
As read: 105 (mm)
